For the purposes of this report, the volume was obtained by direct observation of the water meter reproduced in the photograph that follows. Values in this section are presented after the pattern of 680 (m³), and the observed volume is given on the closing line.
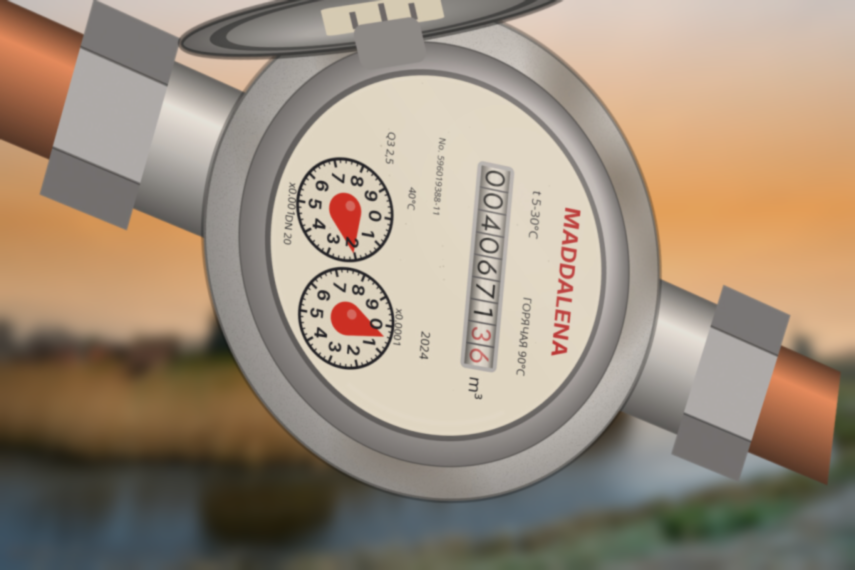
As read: 40671.3620 (m³)
